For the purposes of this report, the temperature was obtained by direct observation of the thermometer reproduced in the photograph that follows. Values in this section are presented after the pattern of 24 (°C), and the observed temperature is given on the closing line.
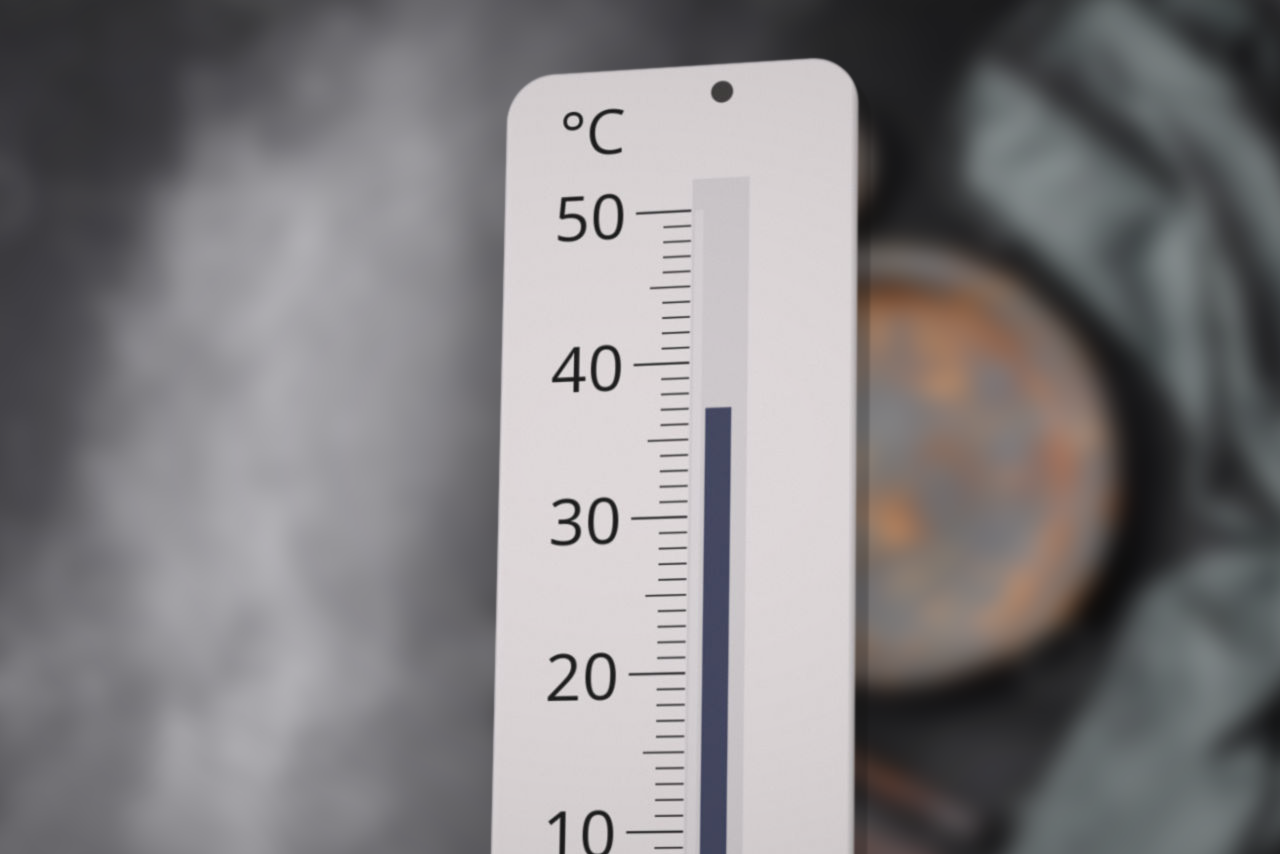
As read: 37 (°C)
